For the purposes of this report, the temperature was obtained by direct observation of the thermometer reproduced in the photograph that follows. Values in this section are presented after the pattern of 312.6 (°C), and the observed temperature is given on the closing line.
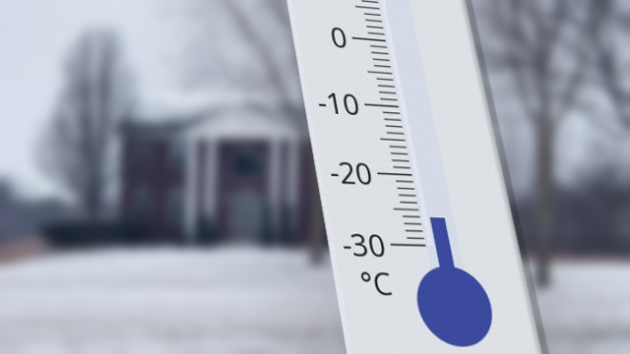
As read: -26 (°C)
